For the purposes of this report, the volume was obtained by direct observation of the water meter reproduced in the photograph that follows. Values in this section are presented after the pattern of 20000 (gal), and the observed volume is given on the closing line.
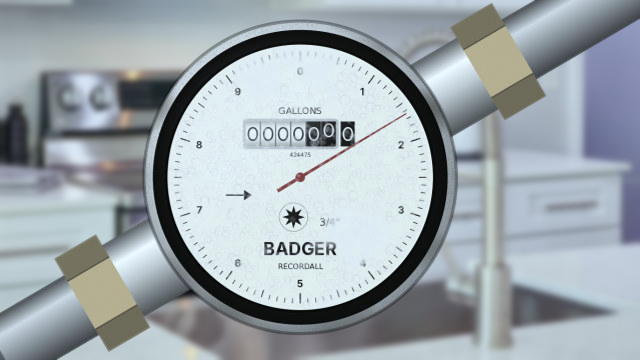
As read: 1.6 (gal)
